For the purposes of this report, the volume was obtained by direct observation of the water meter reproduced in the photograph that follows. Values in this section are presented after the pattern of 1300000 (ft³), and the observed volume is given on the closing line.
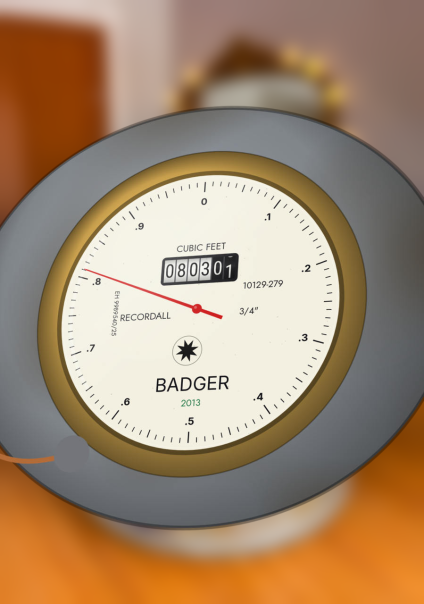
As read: 80300.81 (ft³)
